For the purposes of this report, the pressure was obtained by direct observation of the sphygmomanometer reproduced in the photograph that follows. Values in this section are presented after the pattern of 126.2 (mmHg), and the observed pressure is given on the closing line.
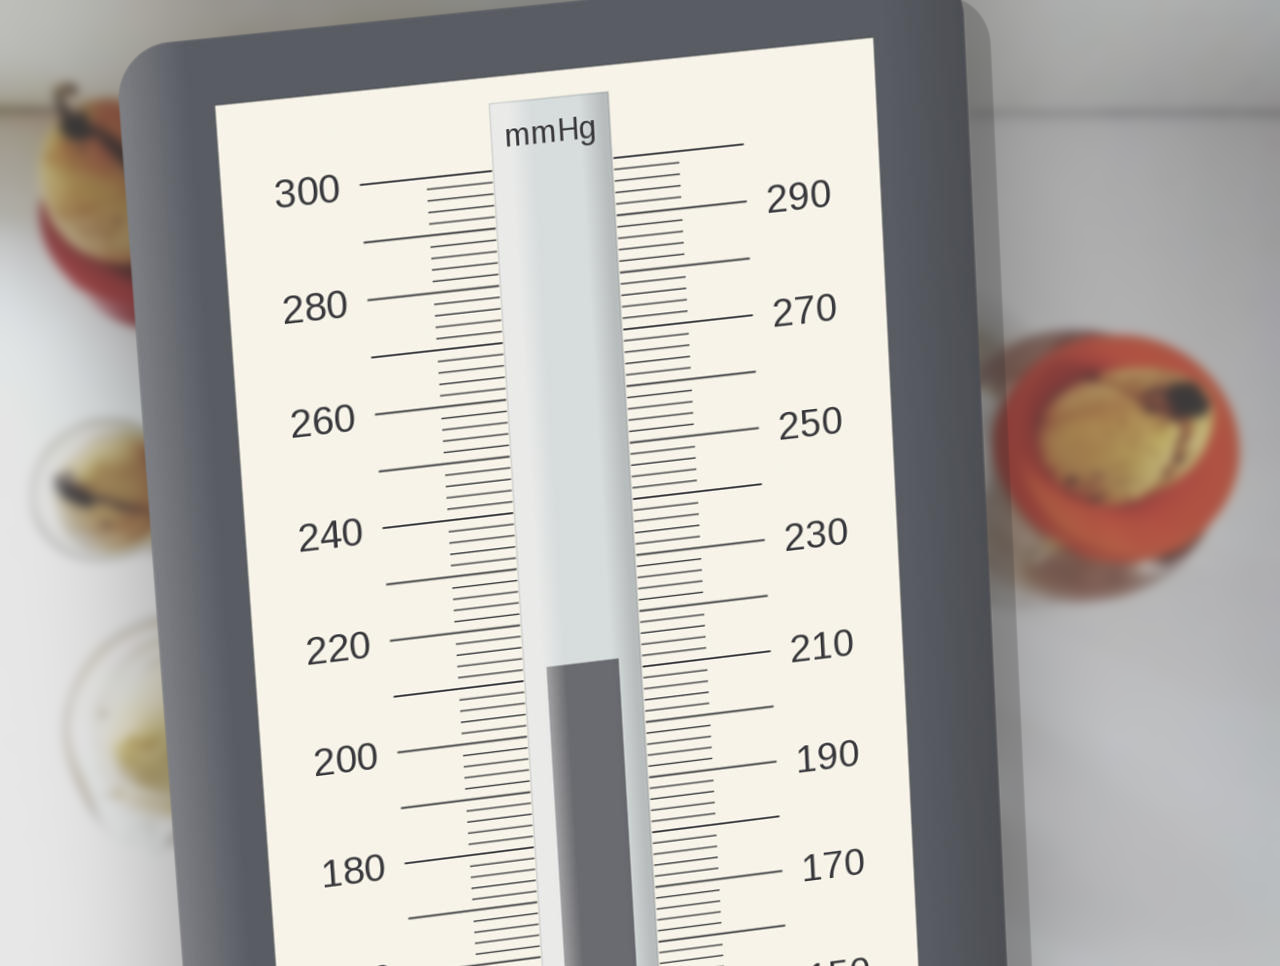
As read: 212 (mmHg)
